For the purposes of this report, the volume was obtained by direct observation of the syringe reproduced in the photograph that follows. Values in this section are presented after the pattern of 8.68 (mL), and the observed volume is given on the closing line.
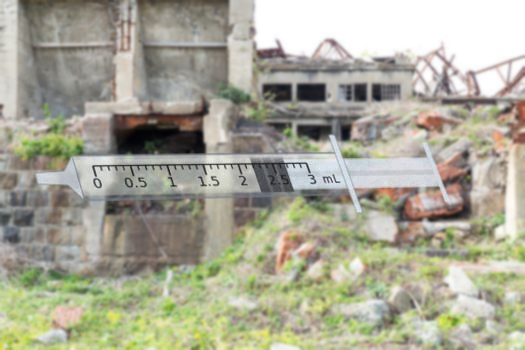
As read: 2.2 (mL)
